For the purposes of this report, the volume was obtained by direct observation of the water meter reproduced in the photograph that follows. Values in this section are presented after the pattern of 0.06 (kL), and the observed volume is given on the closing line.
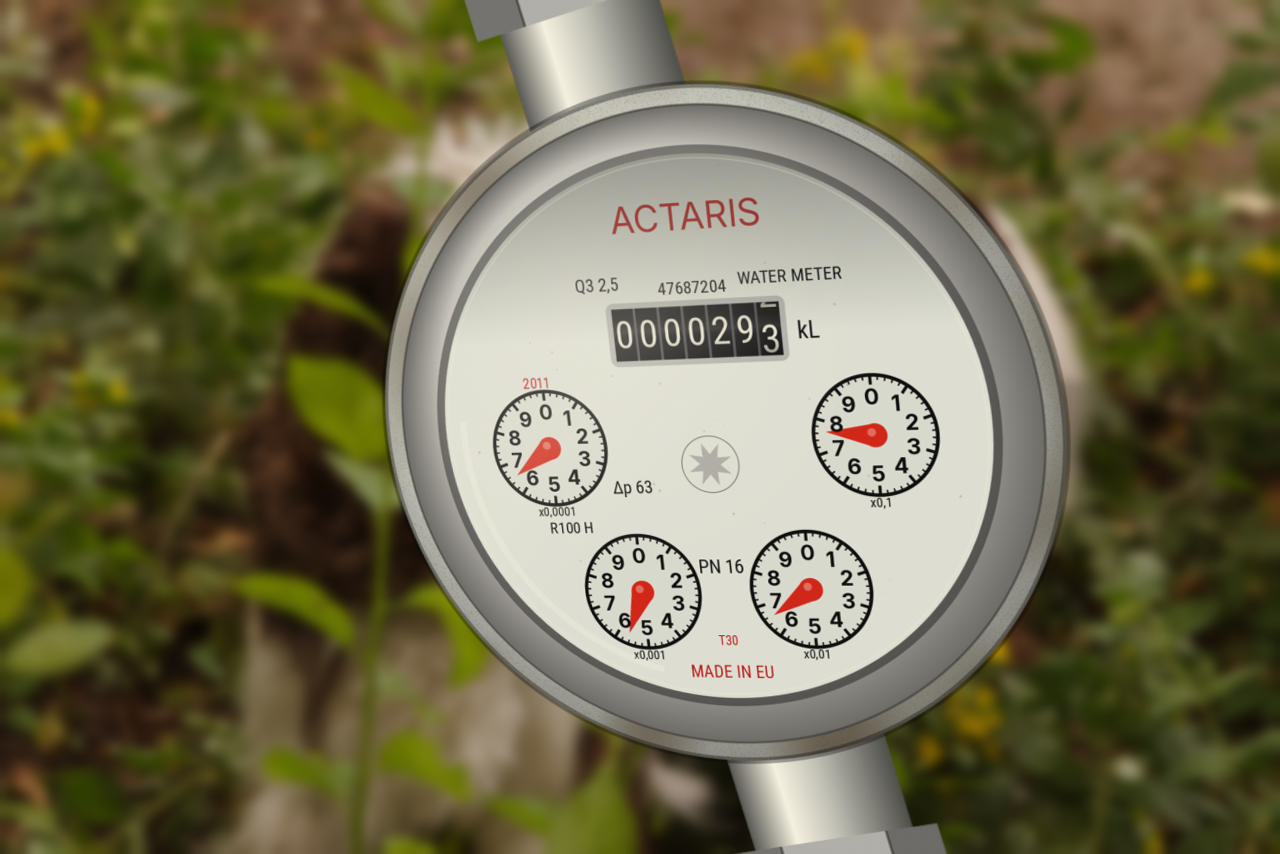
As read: 292.7656 (kL)
